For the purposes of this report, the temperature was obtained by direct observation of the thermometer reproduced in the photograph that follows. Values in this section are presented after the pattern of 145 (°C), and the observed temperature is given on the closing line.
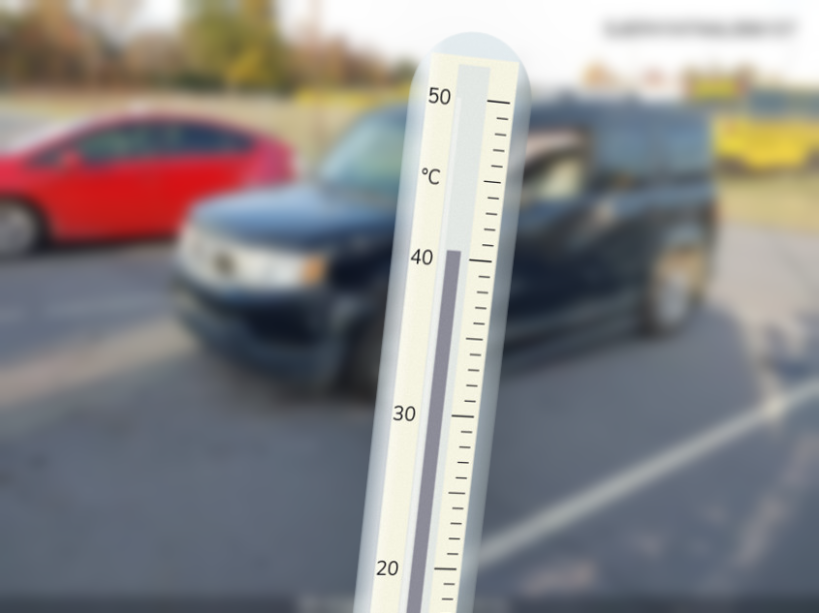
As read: 40.5 (°C)
